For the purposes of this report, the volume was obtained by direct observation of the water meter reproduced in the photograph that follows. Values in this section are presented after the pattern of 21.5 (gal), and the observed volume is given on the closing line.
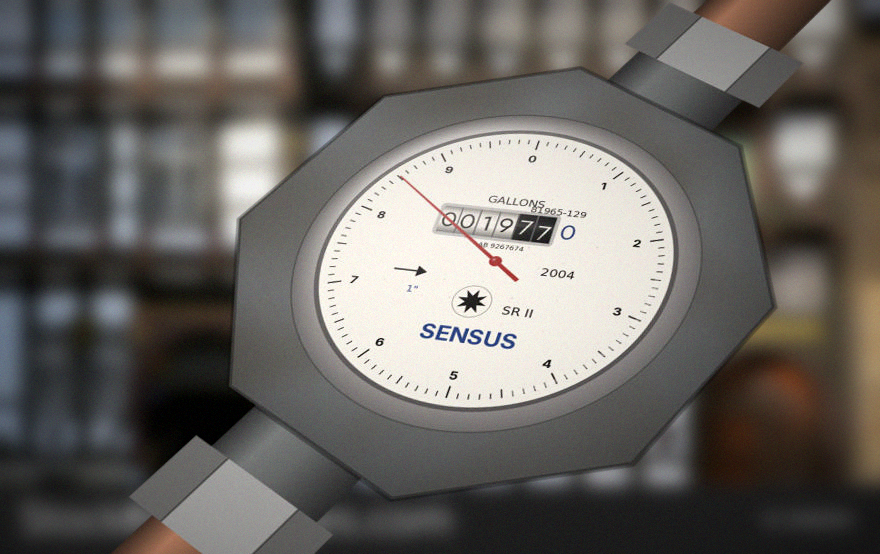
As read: 19768.5 (gal)
